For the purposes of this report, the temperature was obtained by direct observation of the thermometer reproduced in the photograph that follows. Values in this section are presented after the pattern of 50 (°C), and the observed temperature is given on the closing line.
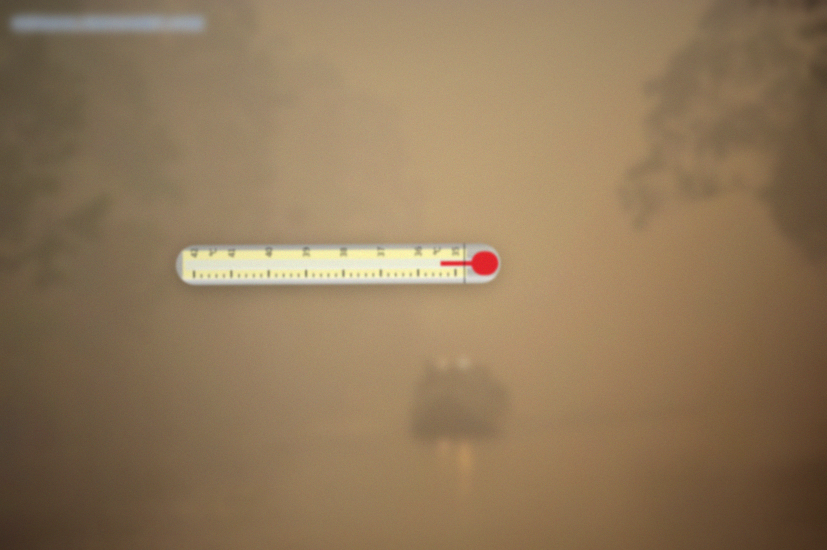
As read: 35.4 (°C)
